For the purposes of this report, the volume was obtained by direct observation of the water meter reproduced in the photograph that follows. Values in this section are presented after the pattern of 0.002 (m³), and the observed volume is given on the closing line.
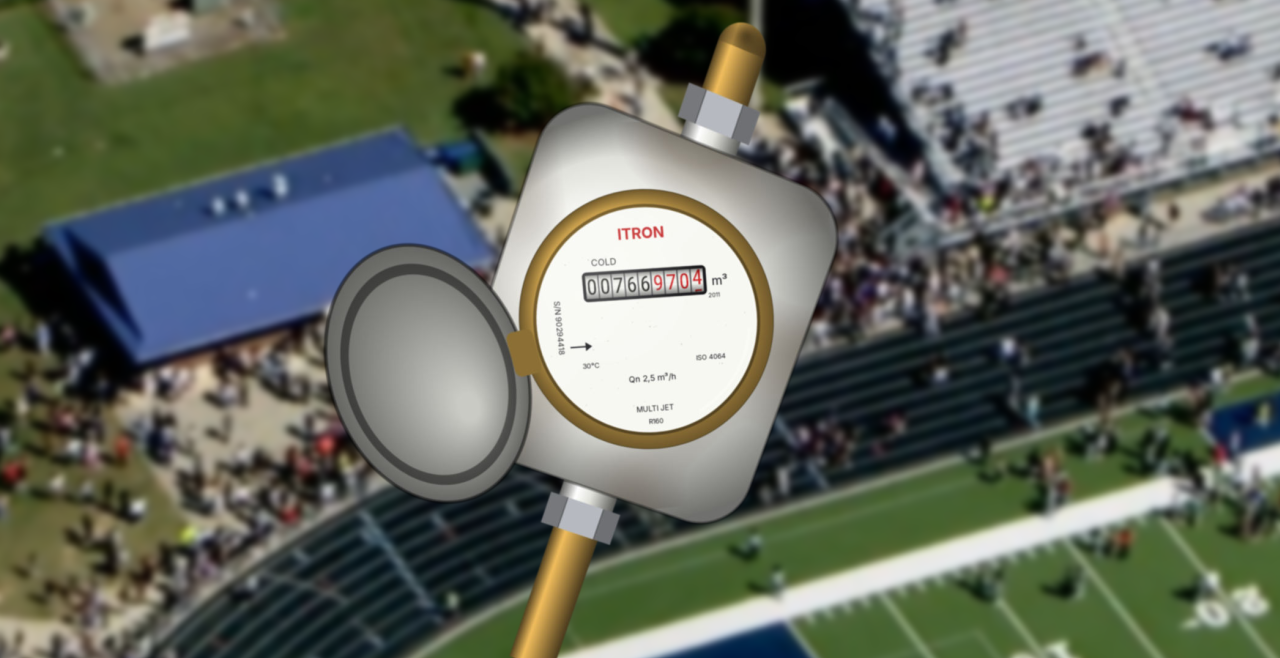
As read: 766.9704 (m³)
